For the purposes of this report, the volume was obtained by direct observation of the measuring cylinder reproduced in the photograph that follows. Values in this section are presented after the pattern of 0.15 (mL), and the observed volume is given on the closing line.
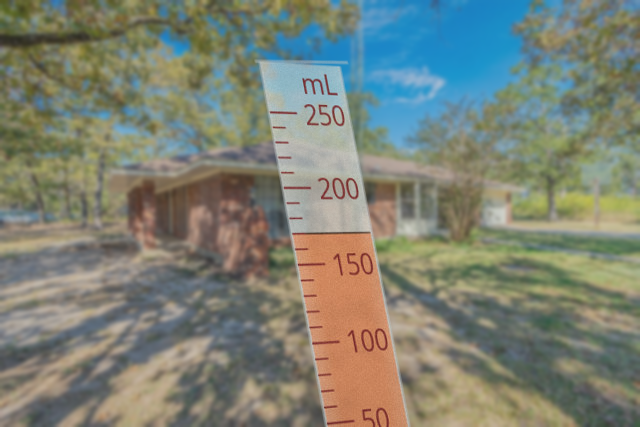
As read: 170 (mL)
